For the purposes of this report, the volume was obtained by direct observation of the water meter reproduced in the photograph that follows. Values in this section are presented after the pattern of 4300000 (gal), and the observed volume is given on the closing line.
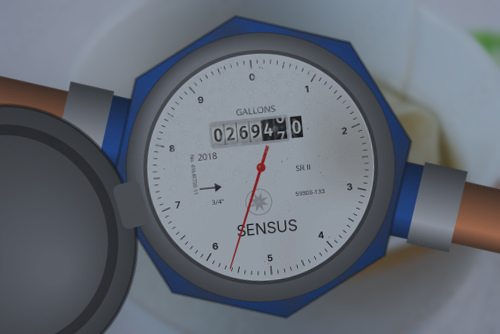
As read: 269465.6 (gal)
